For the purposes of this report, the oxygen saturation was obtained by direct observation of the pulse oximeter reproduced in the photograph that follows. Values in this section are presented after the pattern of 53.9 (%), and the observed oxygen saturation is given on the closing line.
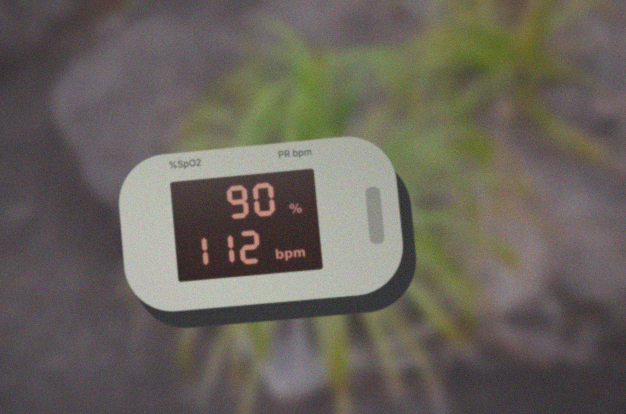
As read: 90 (%)
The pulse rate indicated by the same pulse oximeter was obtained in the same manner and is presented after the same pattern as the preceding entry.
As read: 112 (bpm)
